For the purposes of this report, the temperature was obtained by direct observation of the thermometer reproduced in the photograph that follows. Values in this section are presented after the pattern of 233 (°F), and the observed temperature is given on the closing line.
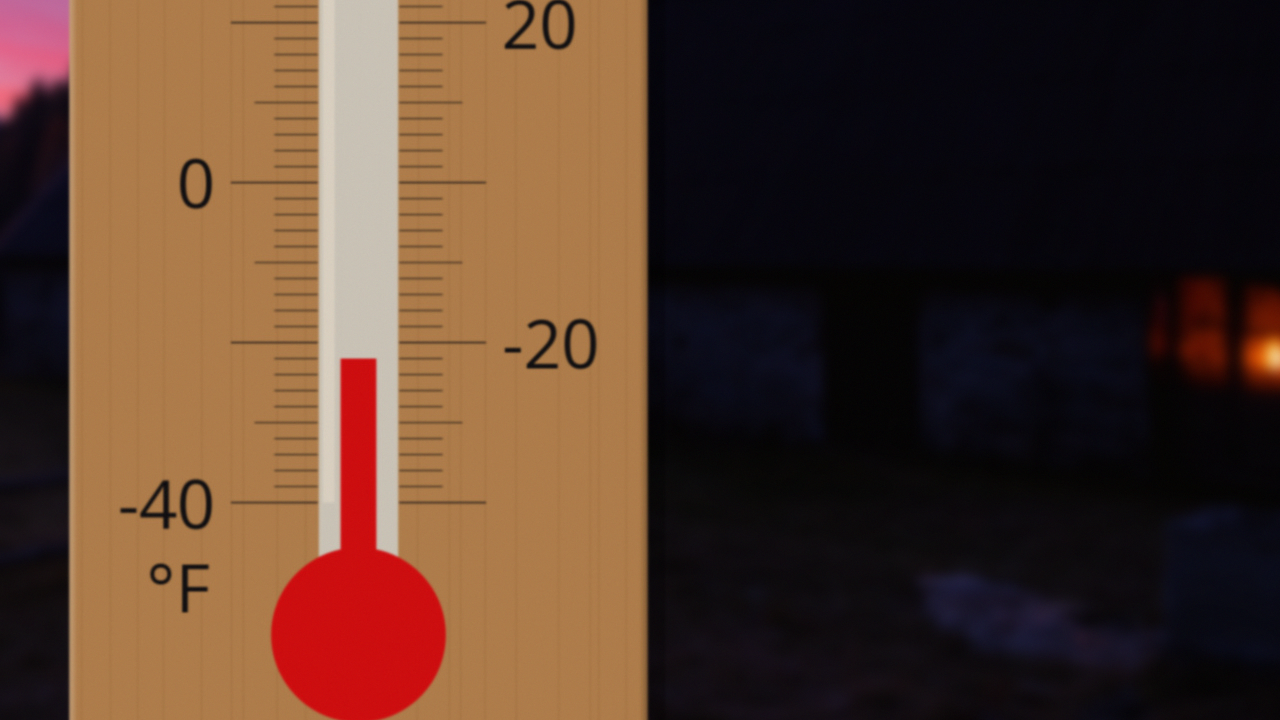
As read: -22 (°F)
